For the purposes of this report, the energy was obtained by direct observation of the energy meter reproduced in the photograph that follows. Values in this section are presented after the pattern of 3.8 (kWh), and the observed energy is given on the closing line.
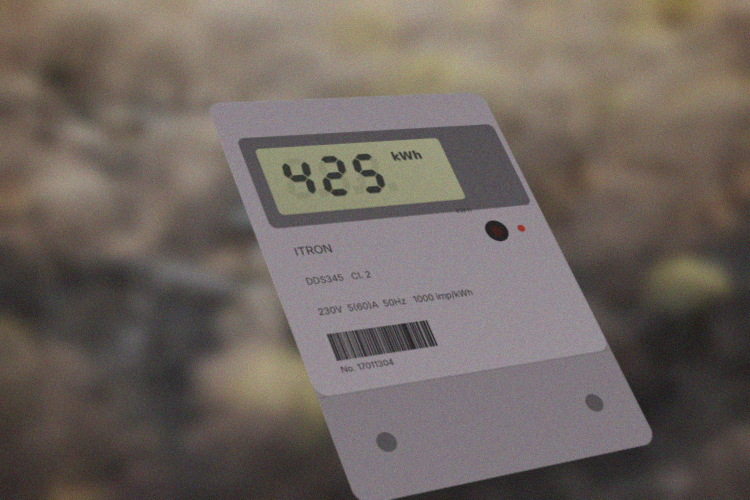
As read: 425 (kWh)
